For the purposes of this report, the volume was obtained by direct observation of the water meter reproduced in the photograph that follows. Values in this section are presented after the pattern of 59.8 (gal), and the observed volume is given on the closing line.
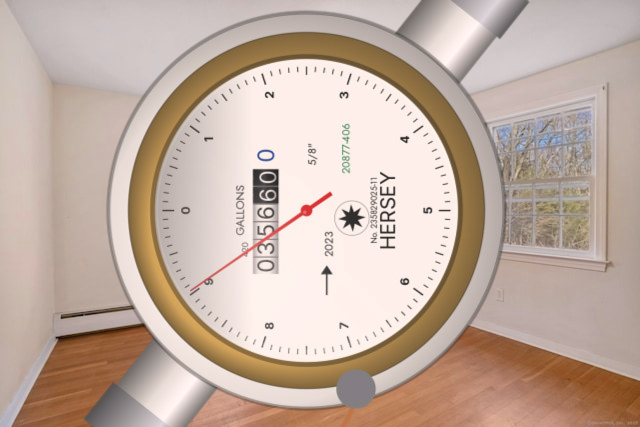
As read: 356599.0 (gal)
